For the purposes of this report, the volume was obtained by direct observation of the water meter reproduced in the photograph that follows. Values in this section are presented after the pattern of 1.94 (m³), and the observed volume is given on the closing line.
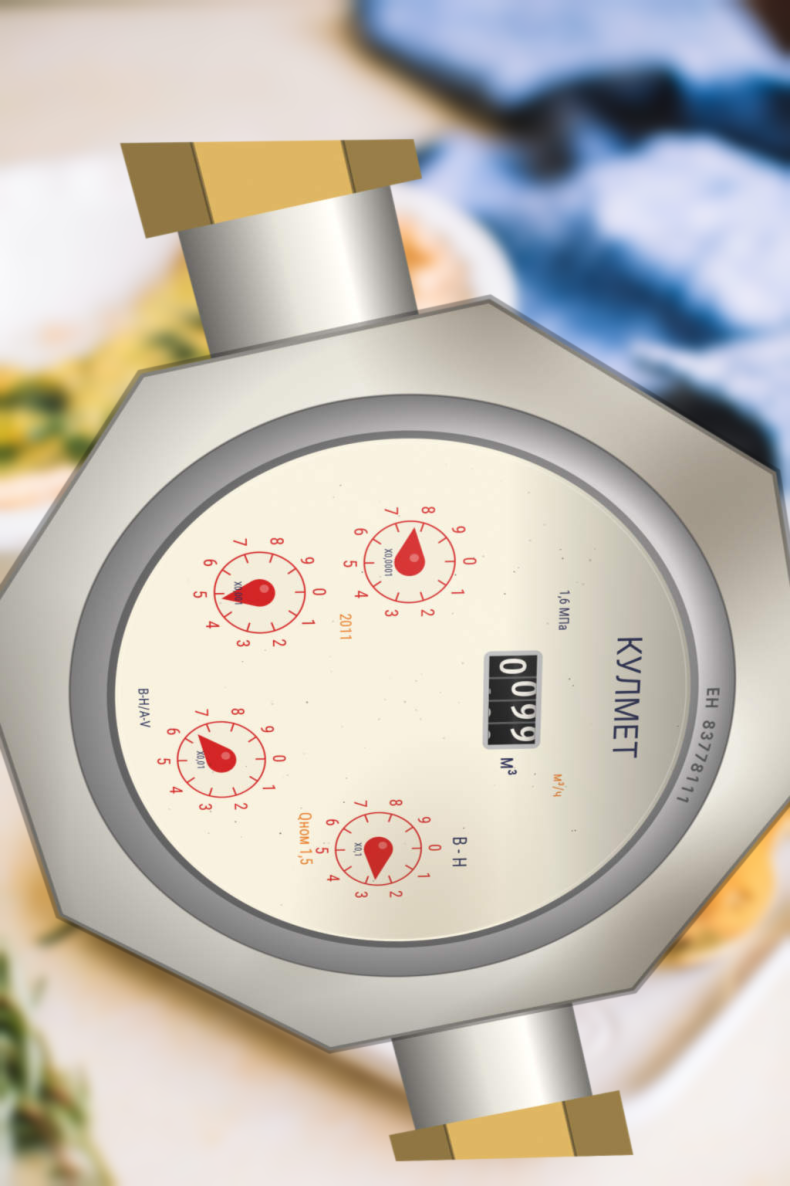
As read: 99.2647 (m³)
